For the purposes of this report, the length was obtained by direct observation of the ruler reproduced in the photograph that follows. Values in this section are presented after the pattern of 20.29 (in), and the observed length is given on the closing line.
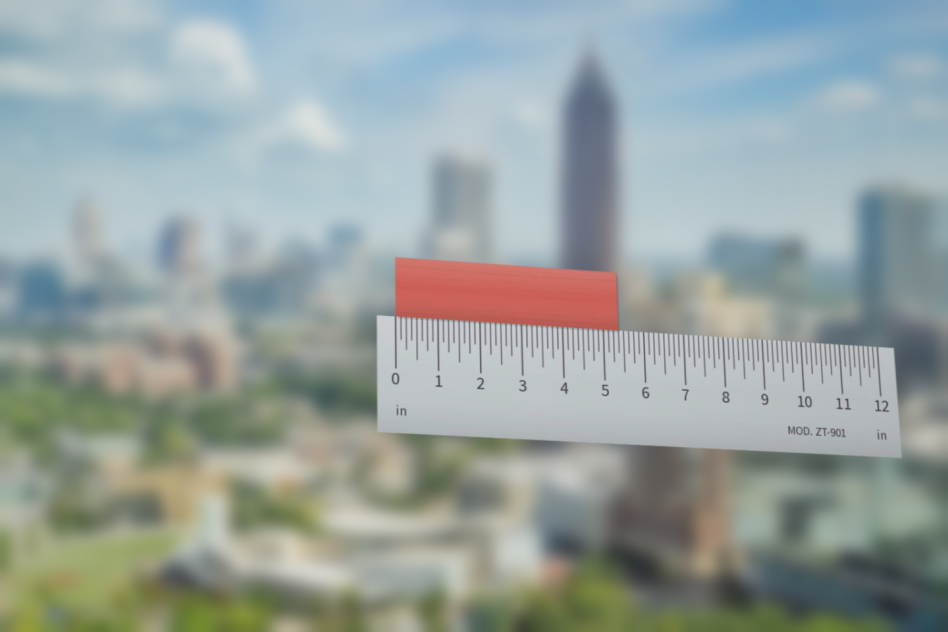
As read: 5.375 (in)
